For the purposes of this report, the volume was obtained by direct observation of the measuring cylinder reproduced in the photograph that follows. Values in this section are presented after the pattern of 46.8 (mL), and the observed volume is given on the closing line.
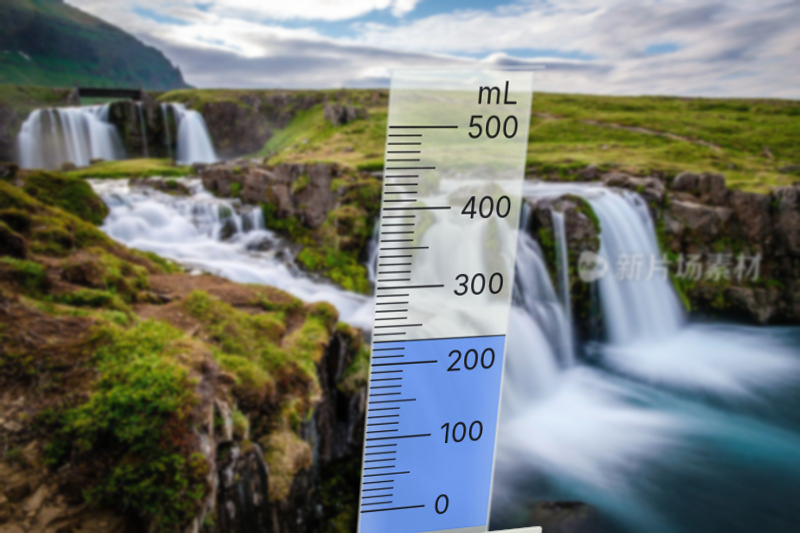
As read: 230 (mL)
